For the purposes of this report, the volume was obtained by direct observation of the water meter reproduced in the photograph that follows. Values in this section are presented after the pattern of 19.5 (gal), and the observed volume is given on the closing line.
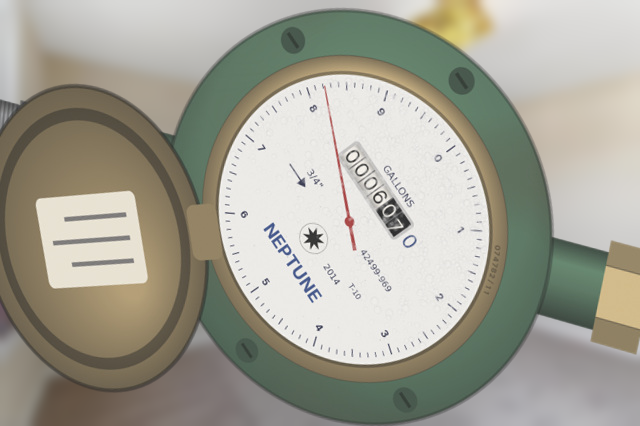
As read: 6068.2 (gal)
